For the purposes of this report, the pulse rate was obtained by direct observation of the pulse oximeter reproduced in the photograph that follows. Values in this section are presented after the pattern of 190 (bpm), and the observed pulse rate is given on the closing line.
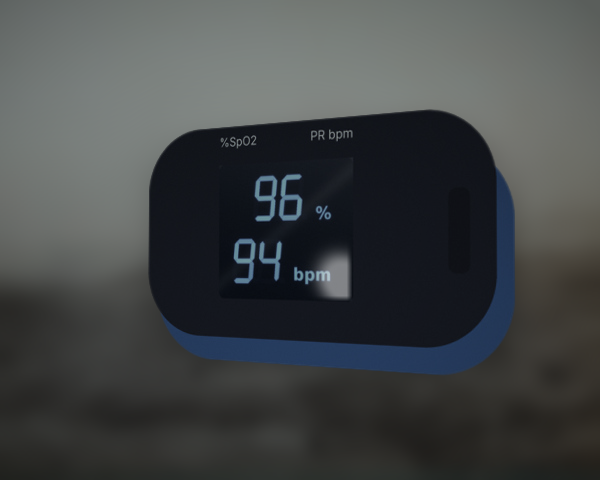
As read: 94 (bpm)
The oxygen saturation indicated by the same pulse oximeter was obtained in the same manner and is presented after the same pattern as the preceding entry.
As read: 96 (%)
